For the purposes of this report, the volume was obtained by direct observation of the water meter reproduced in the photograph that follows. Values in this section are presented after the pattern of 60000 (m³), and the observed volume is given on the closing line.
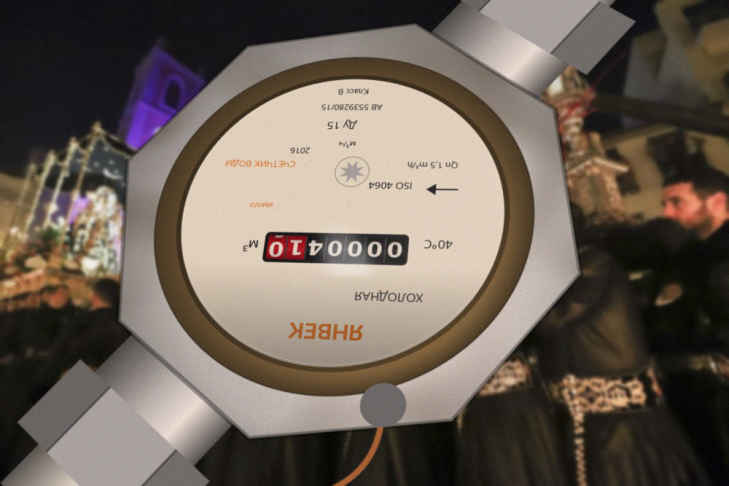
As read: 4.10 (m³)
